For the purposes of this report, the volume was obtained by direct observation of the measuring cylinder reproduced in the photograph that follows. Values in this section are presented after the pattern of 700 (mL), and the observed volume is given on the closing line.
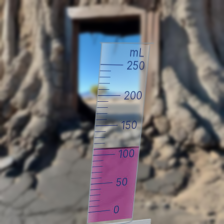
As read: 110 (mL)
